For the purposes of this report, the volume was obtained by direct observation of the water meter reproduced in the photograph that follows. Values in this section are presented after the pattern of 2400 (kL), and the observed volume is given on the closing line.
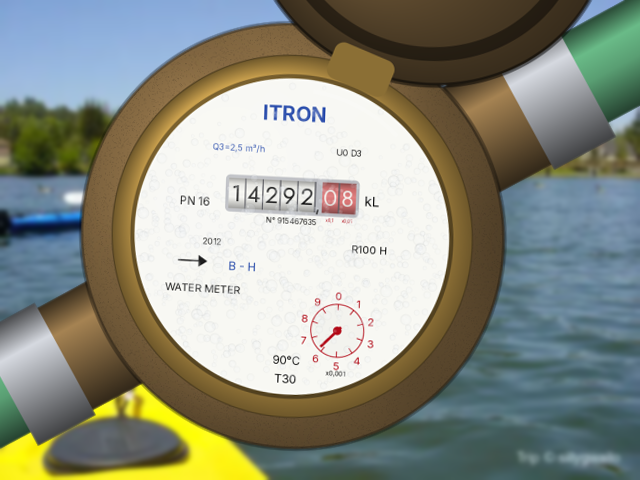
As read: 14292.086 (kL)
